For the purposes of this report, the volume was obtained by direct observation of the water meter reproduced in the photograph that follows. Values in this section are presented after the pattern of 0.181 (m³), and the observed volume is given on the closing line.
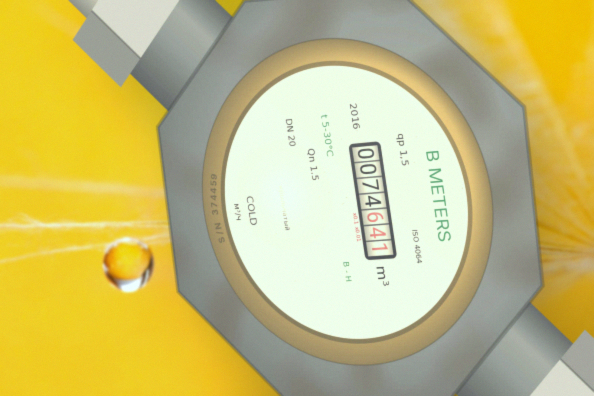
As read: 74.641 (m³)
